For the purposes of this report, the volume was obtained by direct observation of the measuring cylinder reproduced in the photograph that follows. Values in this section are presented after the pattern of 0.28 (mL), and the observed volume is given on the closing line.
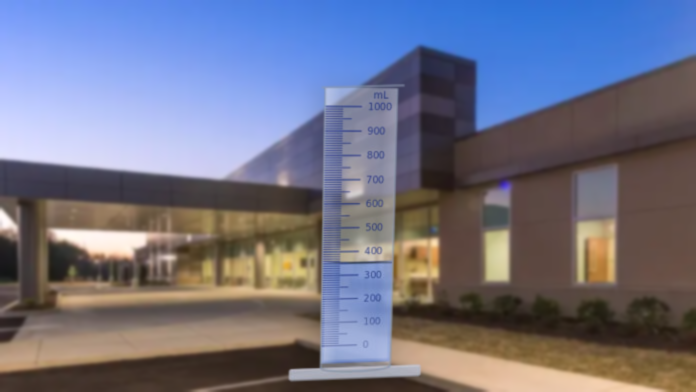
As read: 350 (mL)
